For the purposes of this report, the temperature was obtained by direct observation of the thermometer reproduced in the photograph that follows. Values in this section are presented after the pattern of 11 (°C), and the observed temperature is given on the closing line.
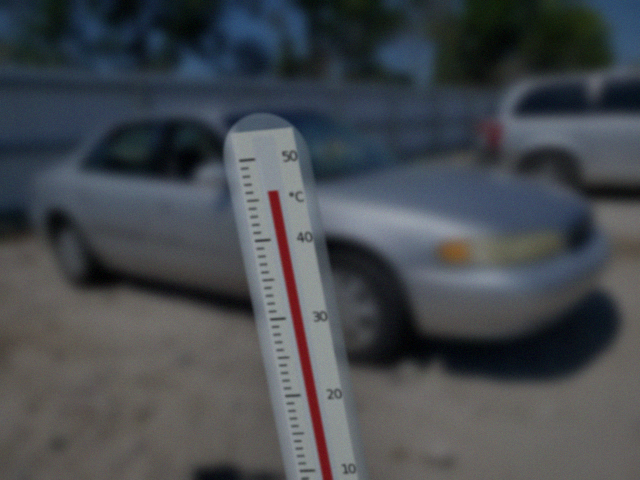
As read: 46 (°C)
